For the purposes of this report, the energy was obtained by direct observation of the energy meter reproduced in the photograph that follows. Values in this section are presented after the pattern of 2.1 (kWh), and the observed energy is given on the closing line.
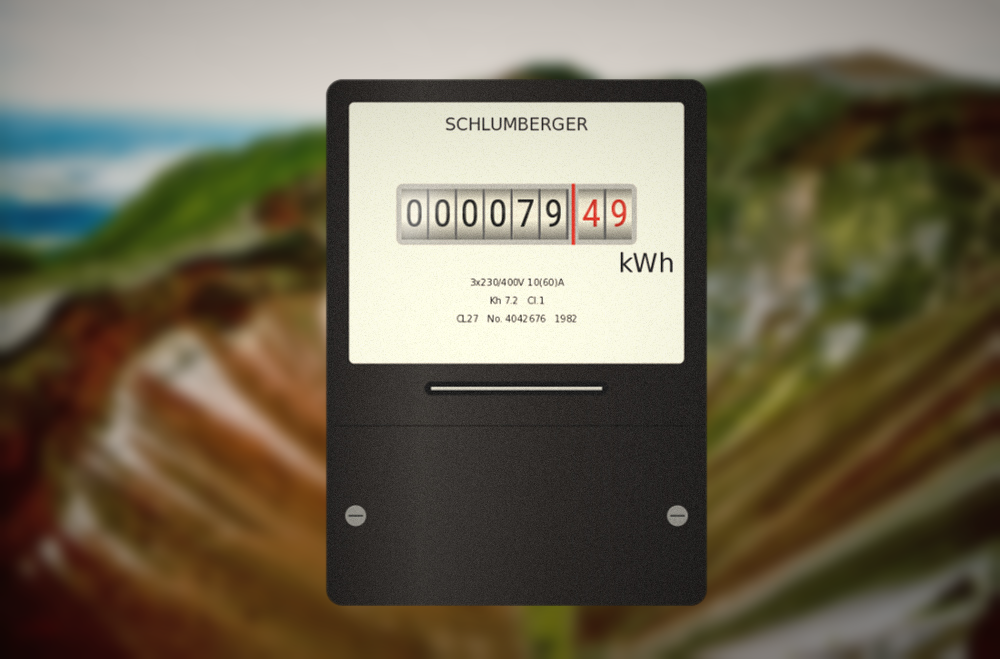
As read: 79.49 (kWh)
